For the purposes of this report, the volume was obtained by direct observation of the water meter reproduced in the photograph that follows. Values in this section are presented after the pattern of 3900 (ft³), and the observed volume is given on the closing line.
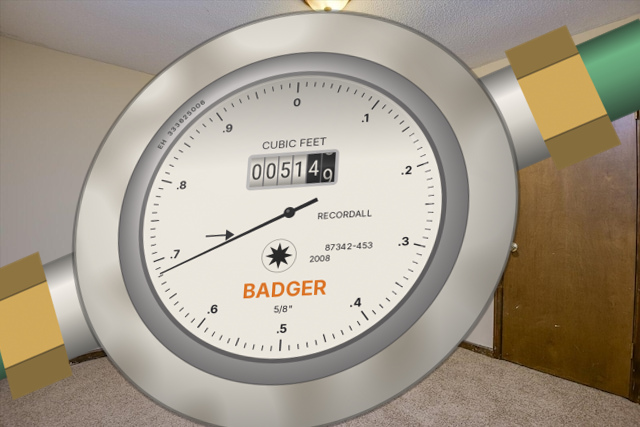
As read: 5148.68 (ft³)
